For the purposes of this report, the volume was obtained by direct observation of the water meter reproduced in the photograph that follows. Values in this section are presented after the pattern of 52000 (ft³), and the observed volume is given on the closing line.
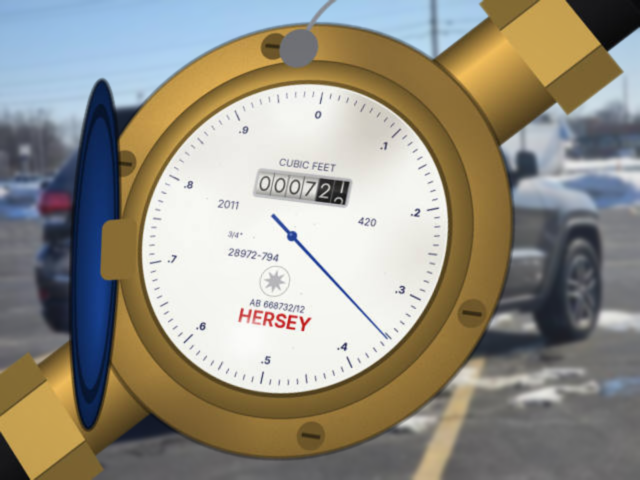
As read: 721.35 (ft³)
